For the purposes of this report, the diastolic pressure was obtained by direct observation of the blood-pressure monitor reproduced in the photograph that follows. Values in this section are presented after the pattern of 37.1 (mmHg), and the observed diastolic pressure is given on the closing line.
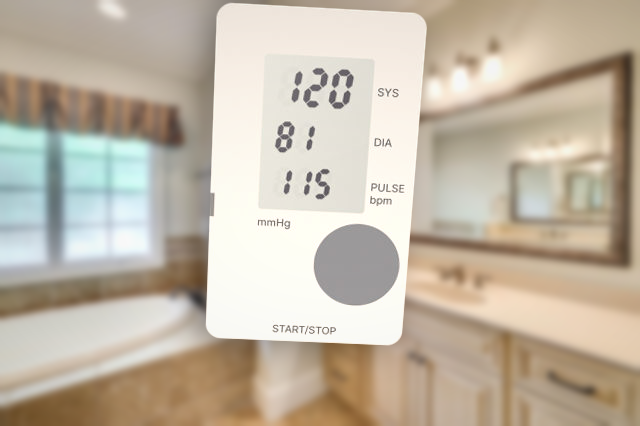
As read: 81 (mmHg)
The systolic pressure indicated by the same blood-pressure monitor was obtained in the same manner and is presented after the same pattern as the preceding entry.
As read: 120 (mmHg)
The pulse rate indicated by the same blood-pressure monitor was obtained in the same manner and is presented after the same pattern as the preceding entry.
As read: 115 (bpm)
